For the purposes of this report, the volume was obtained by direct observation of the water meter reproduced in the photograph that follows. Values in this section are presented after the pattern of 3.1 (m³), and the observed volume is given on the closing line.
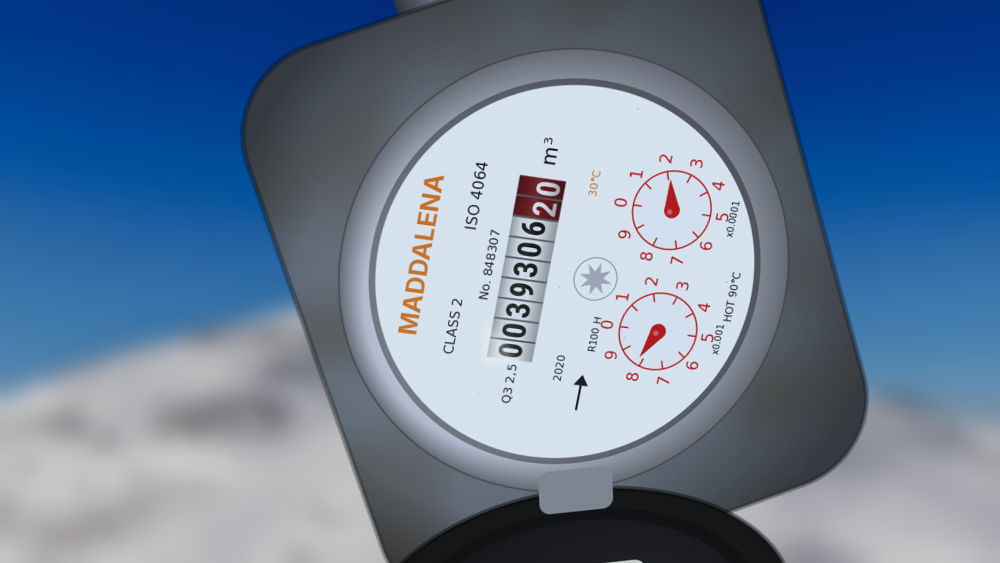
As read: 39306.1982 (m³)
